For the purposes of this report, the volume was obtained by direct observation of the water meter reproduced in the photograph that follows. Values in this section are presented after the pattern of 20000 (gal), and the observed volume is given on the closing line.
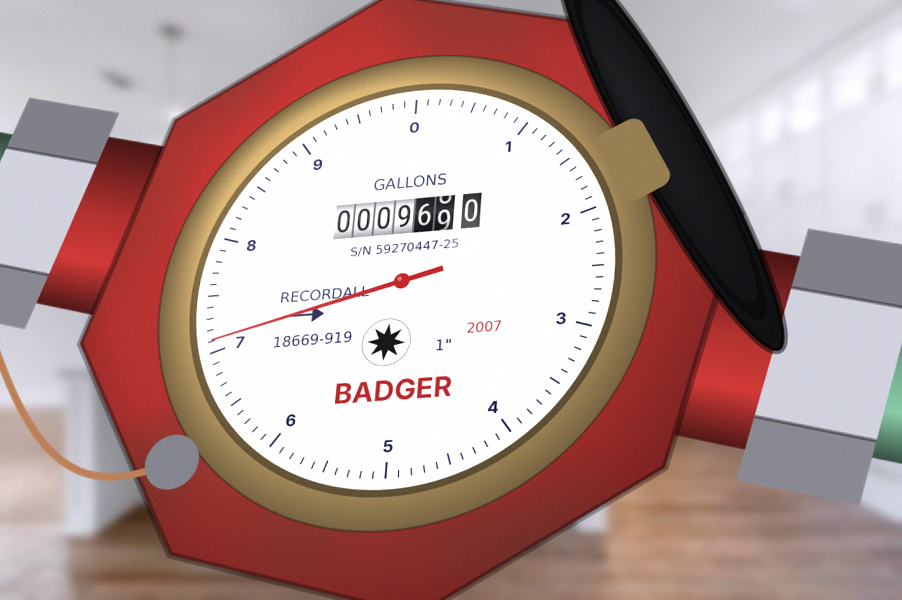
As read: 9687.1 (gal)
